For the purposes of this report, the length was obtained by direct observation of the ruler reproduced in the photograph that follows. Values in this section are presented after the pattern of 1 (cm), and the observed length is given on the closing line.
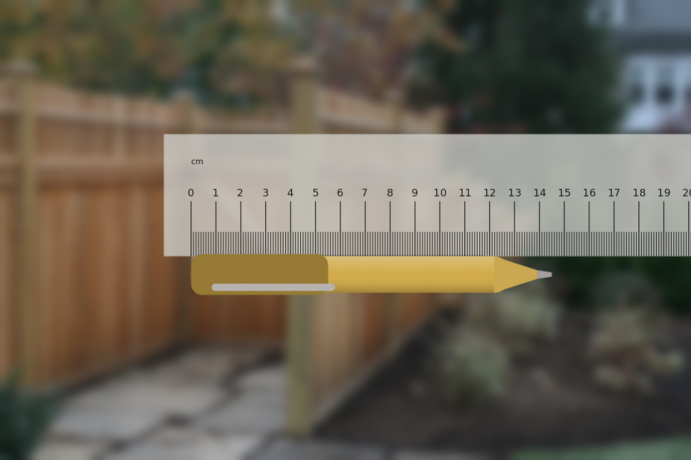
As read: 14.5 (cm)
